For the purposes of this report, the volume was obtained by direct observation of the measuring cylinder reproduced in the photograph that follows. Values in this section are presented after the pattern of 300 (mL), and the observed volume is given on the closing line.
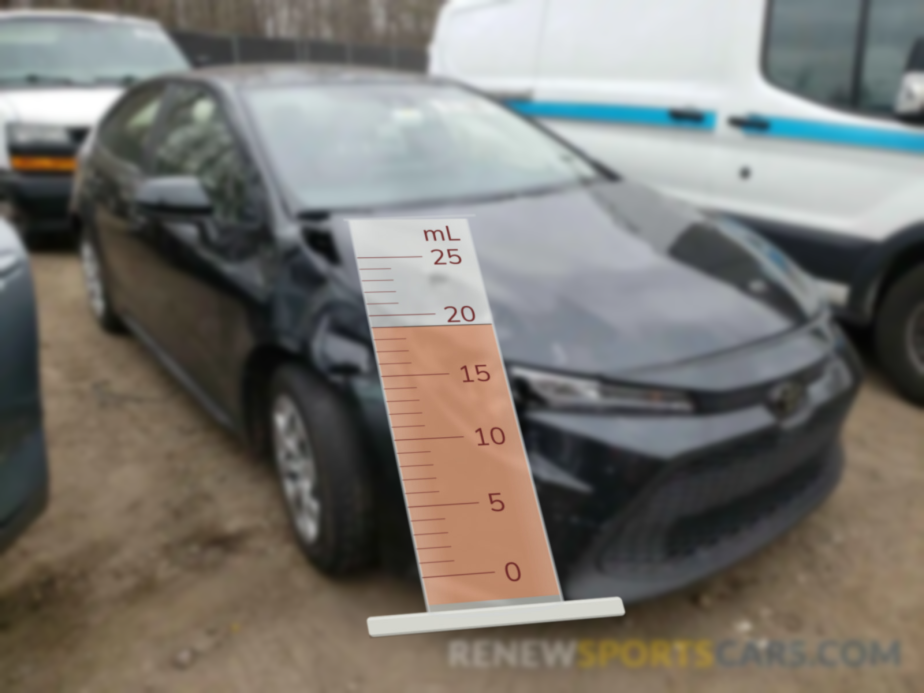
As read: 19 (mL)
